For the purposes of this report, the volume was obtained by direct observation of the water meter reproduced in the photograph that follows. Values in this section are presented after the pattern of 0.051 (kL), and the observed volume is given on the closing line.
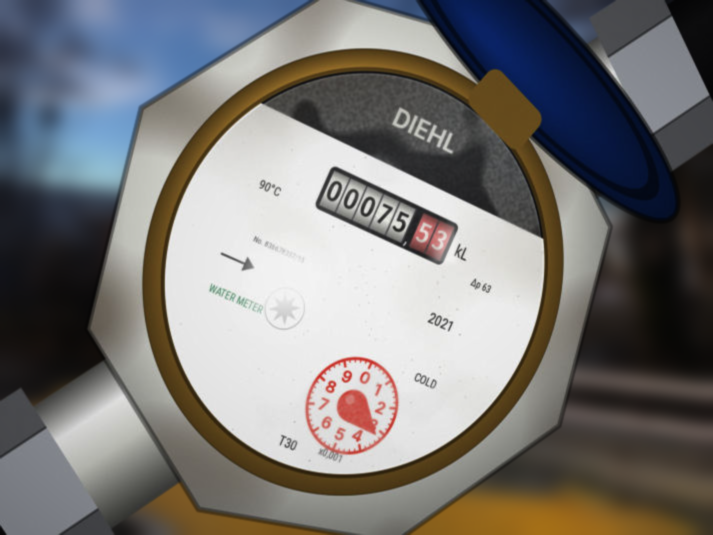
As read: 75.533 (kL)
